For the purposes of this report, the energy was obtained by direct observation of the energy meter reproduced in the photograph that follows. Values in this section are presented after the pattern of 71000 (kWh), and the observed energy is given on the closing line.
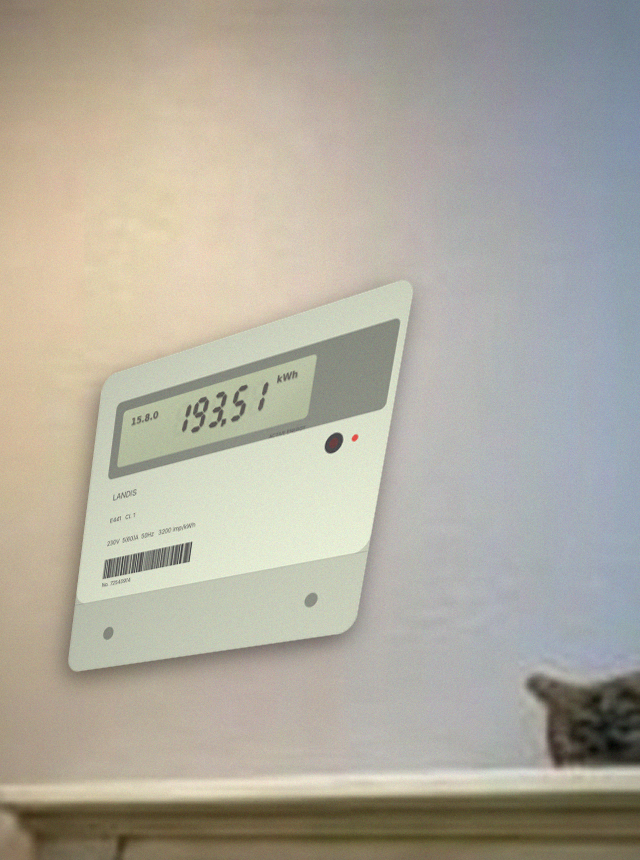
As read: 193.51 (kWh)
